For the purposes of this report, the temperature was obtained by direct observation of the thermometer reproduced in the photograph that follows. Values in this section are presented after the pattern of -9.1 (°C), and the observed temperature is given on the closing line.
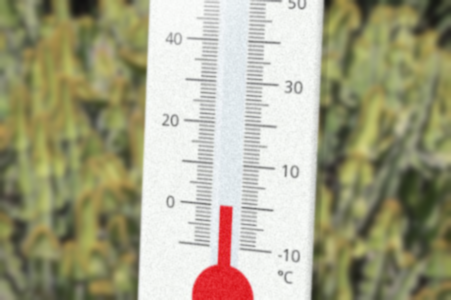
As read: 0 (°C)
